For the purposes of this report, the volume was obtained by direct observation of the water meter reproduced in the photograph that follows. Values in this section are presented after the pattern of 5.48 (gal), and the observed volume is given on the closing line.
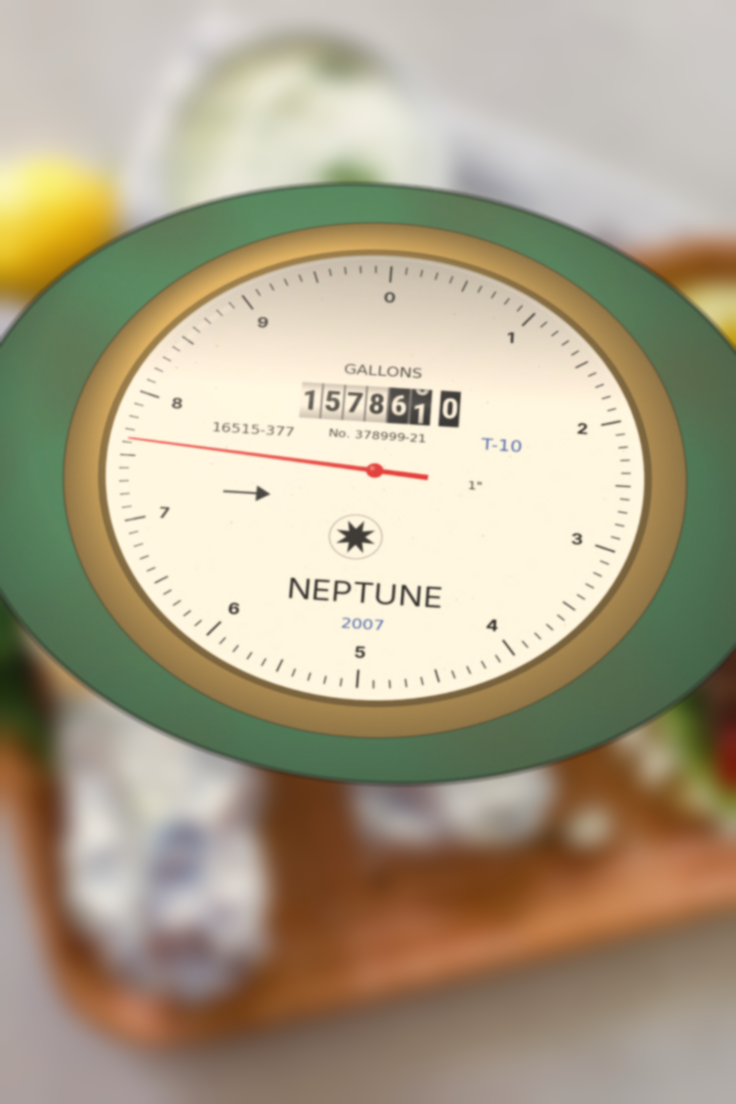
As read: 1578607.6 (gal)
